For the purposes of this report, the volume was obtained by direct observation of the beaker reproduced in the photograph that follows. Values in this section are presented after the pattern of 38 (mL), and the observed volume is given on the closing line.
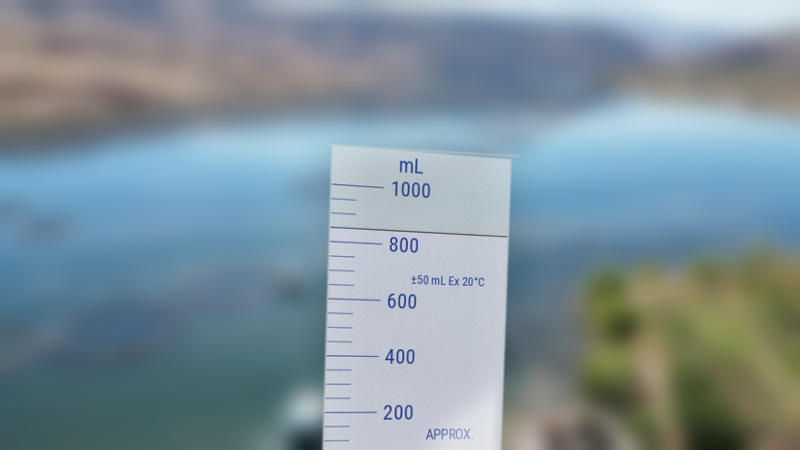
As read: 850 (mL)
